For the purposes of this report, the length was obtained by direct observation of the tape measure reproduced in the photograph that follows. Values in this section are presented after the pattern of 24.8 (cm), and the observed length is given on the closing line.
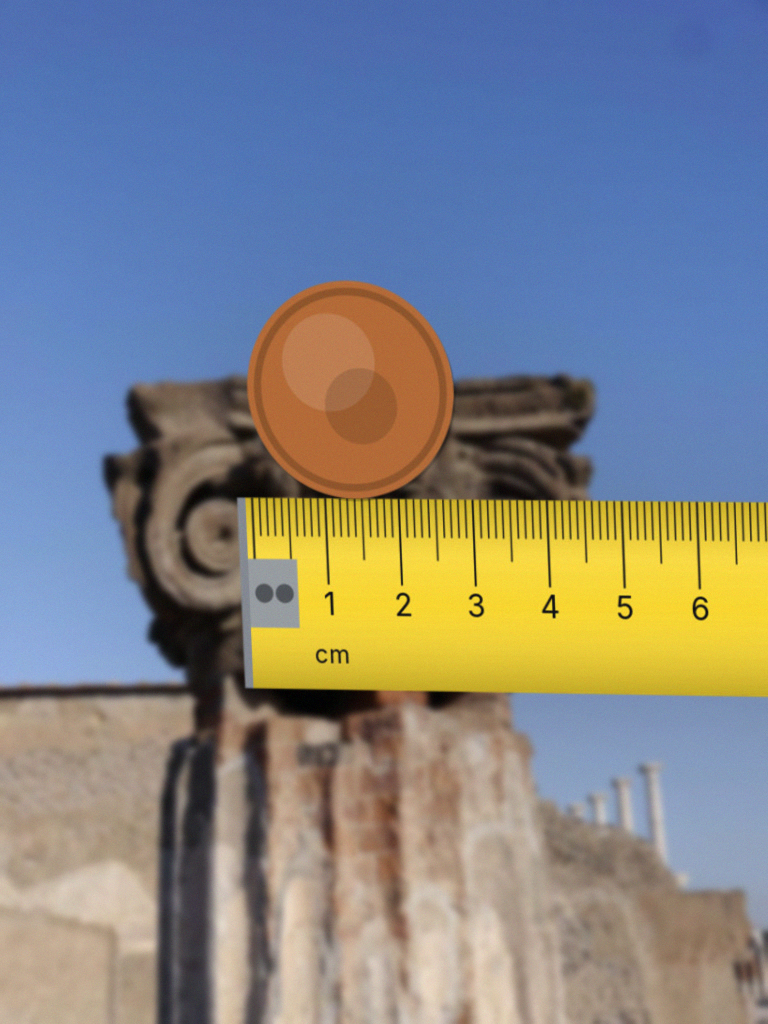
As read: 2.8 (cm)
